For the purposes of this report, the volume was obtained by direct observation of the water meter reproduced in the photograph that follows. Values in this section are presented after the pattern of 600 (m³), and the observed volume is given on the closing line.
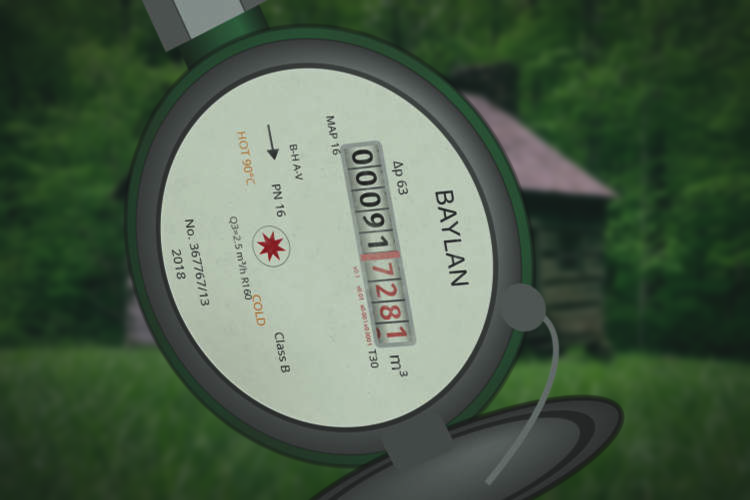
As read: 91.7281 (m³)
